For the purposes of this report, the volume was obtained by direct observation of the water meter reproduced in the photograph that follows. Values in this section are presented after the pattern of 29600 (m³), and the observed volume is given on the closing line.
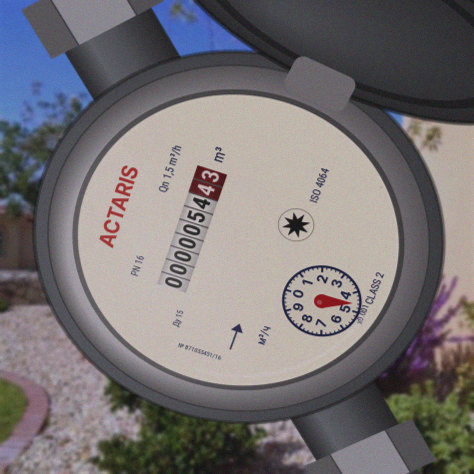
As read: 54.434 (m³)
